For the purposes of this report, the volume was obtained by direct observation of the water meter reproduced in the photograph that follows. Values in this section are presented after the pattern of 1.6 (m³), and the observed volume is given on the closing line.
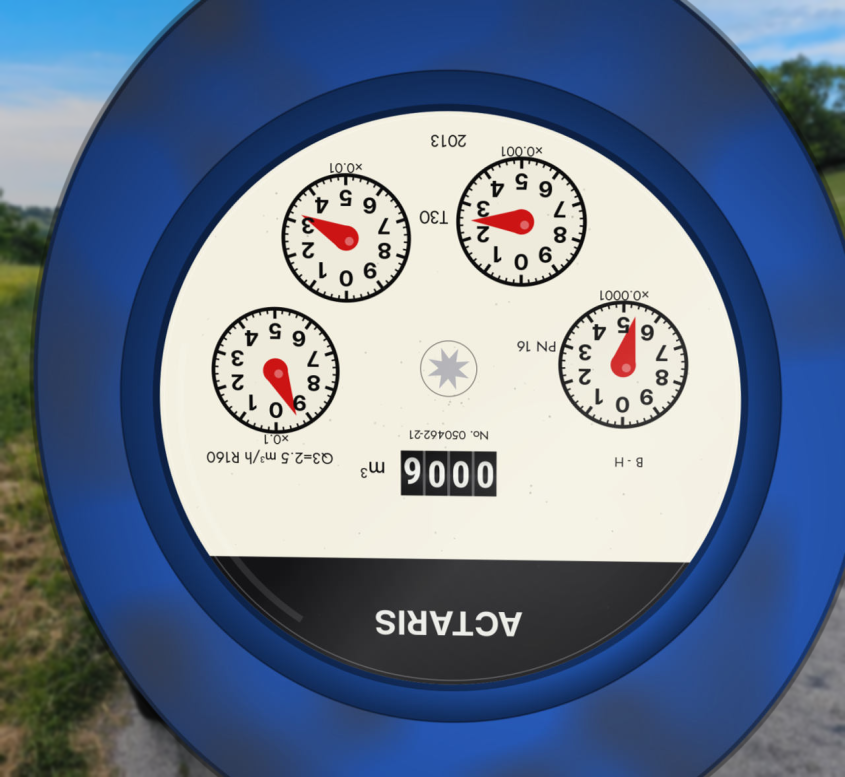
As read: 5.9325 (m³)
